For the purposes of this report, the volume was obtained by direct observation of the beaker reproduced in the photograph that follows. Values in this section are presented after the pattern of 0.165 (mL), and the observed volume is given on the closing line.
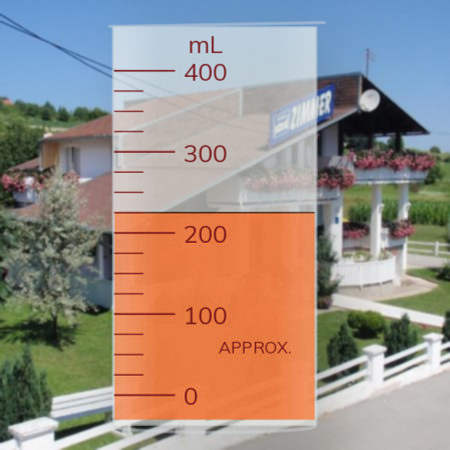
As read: 225 (mL)
